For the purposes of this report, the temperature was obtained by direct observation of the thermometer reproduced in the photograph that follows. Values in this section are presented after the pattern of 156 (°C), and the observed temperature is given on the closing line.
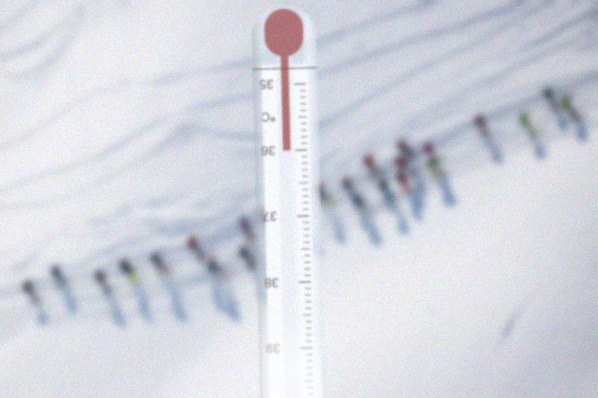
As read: 36 (°C)
